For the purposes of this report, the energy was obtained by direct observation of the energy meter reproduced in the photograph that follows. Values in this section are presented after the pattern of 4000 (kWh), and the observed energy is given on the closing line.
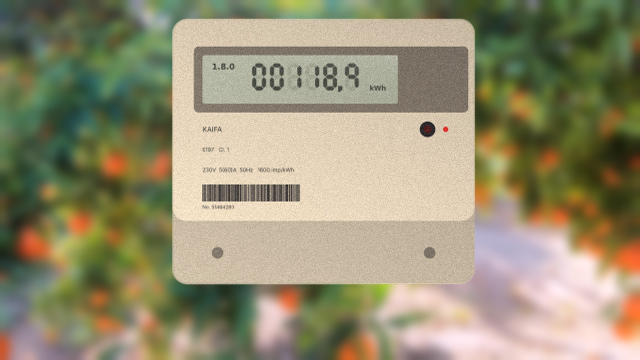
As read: 118.9 (kWh)
